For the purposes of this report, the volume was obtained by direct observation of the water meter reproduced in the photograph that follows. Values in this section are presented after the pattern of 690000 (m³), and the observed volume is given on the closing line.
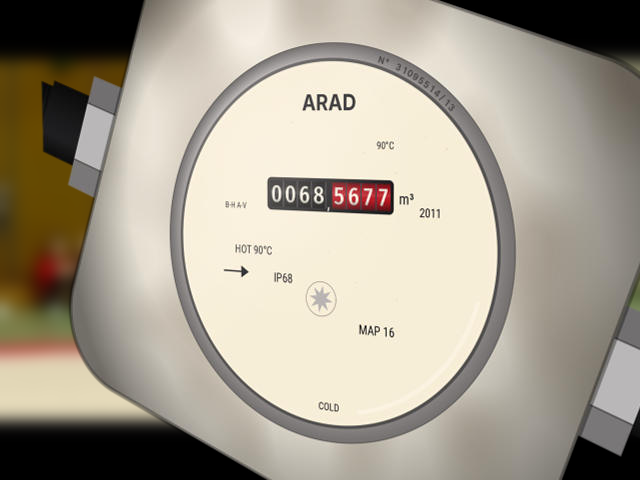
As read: 68.5677 (m³)
